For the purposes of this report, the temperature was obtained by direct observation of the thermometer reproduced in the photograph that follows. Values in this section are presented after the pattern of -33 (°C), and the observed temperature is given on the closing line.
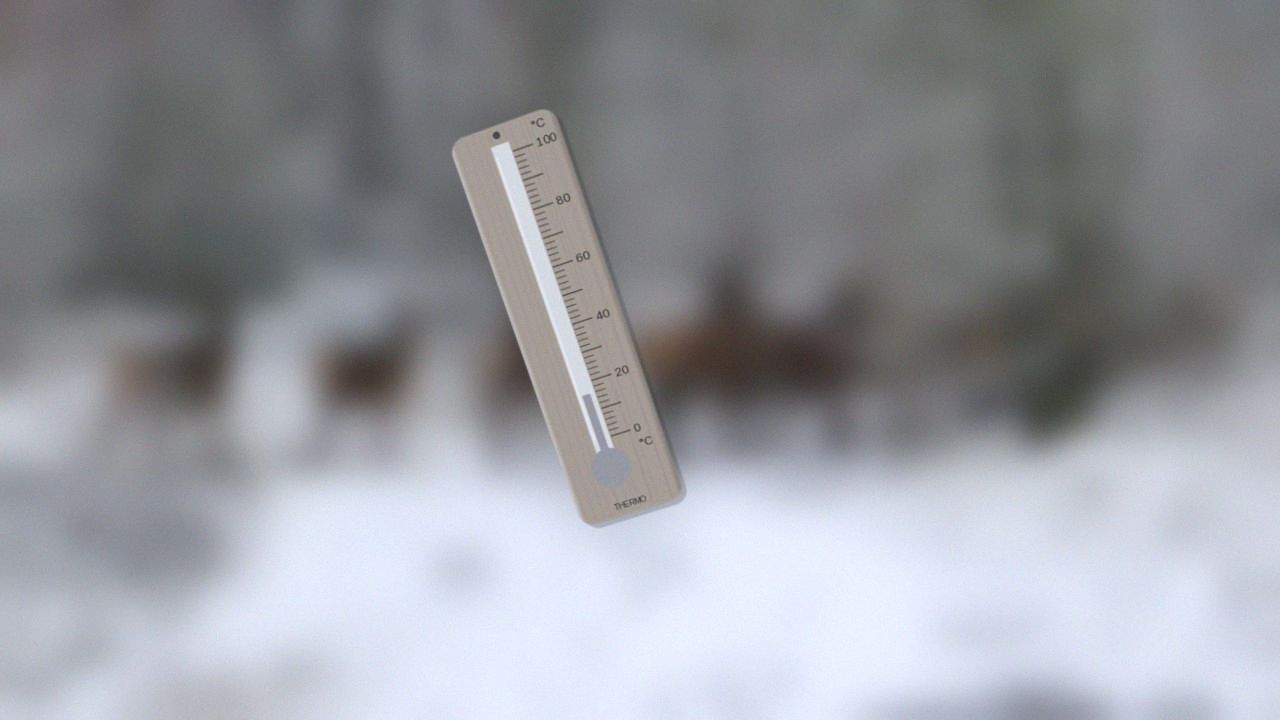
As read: 16 (°C)
